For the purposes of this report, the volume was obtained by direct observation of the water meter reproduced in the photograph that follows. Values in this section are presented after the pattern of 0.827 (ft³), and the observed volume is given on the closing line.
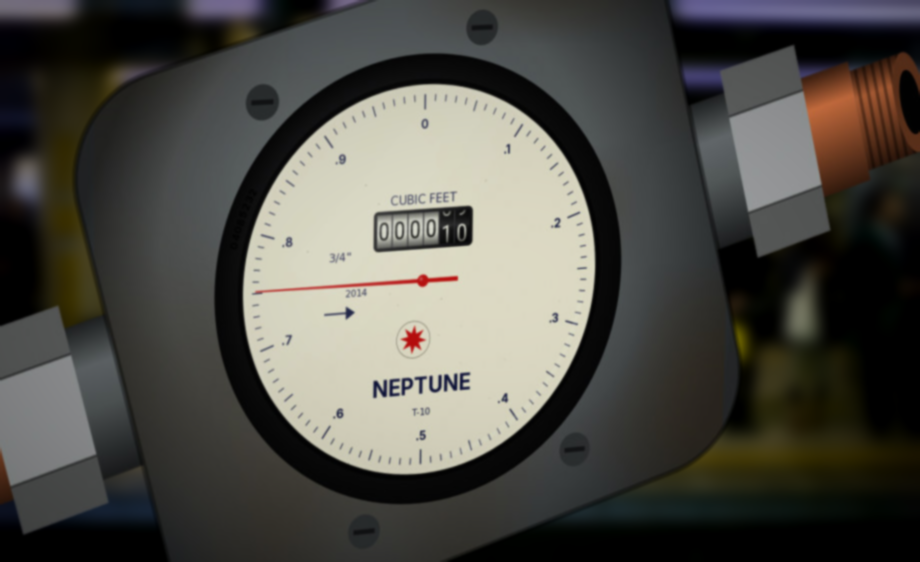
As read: 9.75 (ft³)
